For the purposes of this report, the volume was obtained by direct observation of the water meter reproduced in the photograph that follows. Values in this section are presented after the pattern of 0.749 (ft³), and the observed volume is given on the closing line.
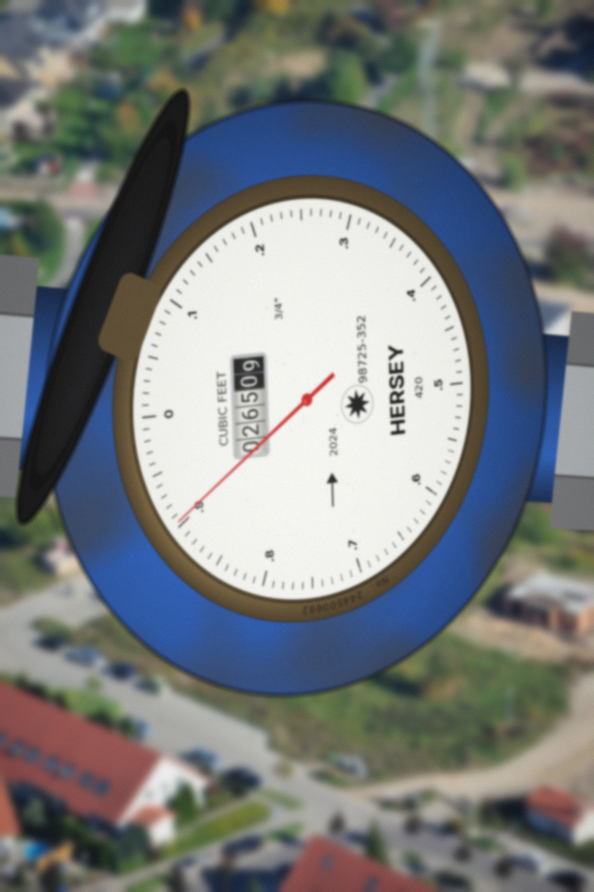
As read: 26508.90 (ft³)
